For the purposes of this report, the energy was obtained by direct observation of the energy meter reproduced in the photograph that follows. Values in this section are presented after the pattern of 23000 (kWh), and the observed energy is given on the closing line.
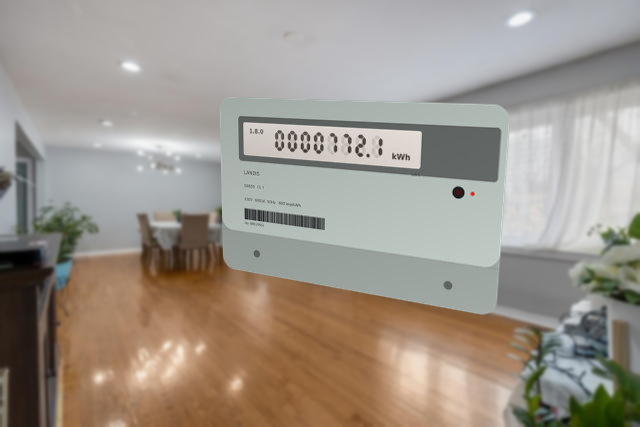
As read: 772.1 (kWh)
